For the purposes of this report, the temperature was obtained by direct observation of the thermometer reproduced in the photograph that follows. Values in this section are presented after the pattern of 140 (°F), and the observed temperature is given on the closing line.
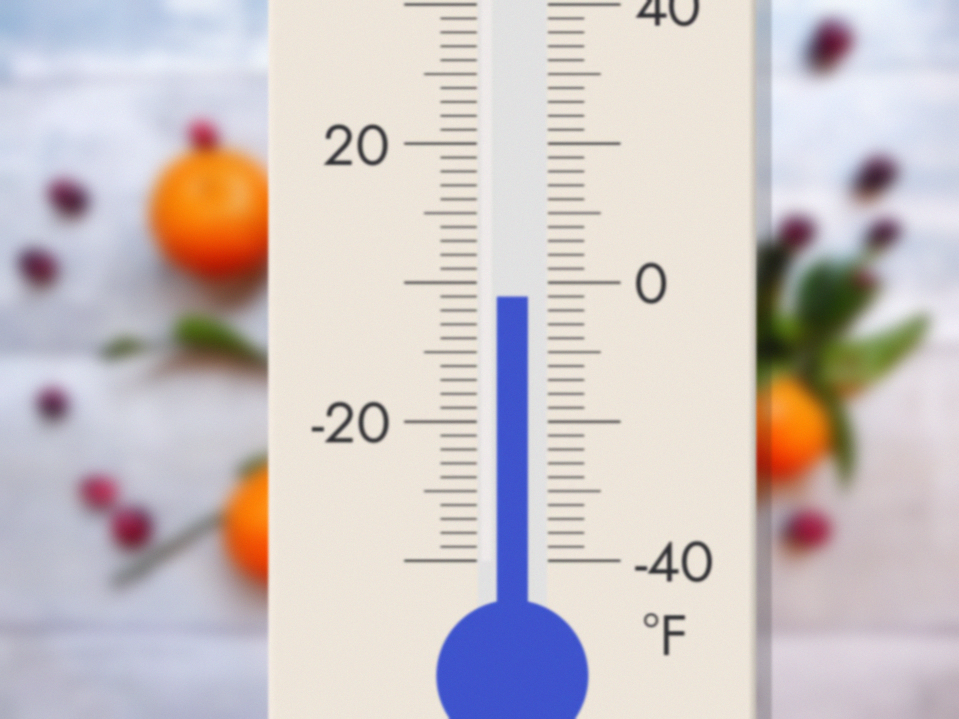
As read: -2 (°F)
